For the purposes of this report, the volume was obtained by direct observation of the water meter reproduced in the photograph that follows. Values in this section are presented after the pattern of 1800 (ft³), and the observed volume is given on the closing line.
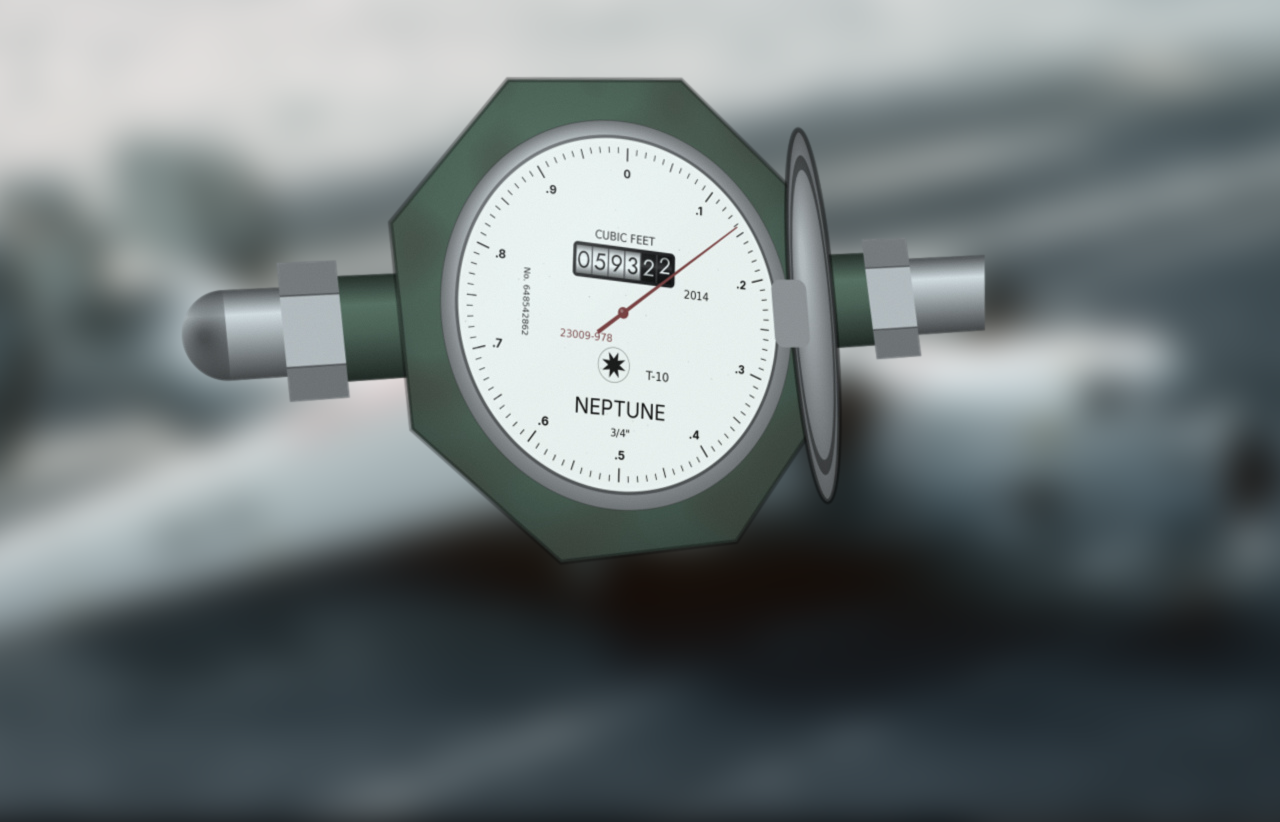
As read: 59322.14 (ft³)
